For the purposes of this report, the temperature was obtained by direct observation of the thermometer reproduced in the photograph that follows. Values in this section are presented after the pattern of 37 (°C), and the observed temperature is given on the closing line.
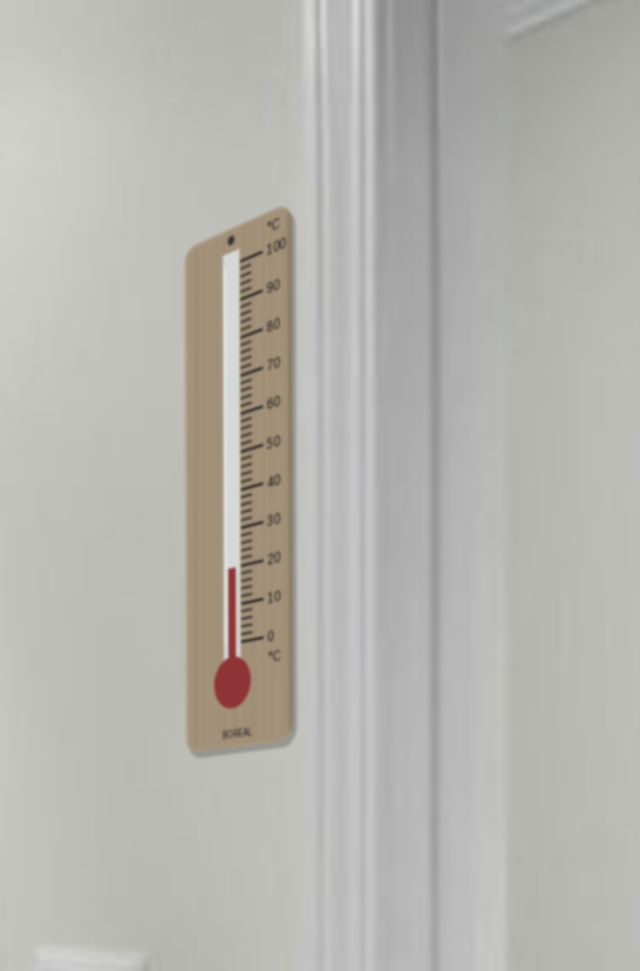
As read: 20 (°C)
